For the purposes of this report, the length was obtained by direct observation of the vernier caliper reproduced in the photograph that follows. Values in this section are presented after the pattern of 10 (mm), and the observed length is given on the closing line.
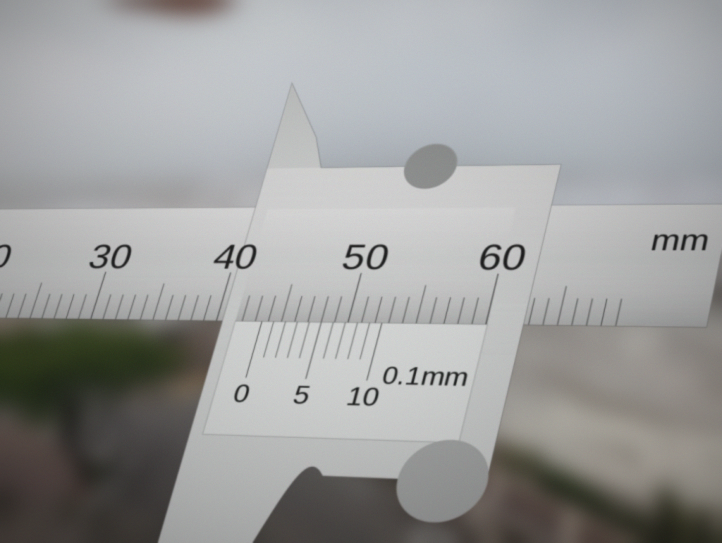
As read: 43.5 (mm)
